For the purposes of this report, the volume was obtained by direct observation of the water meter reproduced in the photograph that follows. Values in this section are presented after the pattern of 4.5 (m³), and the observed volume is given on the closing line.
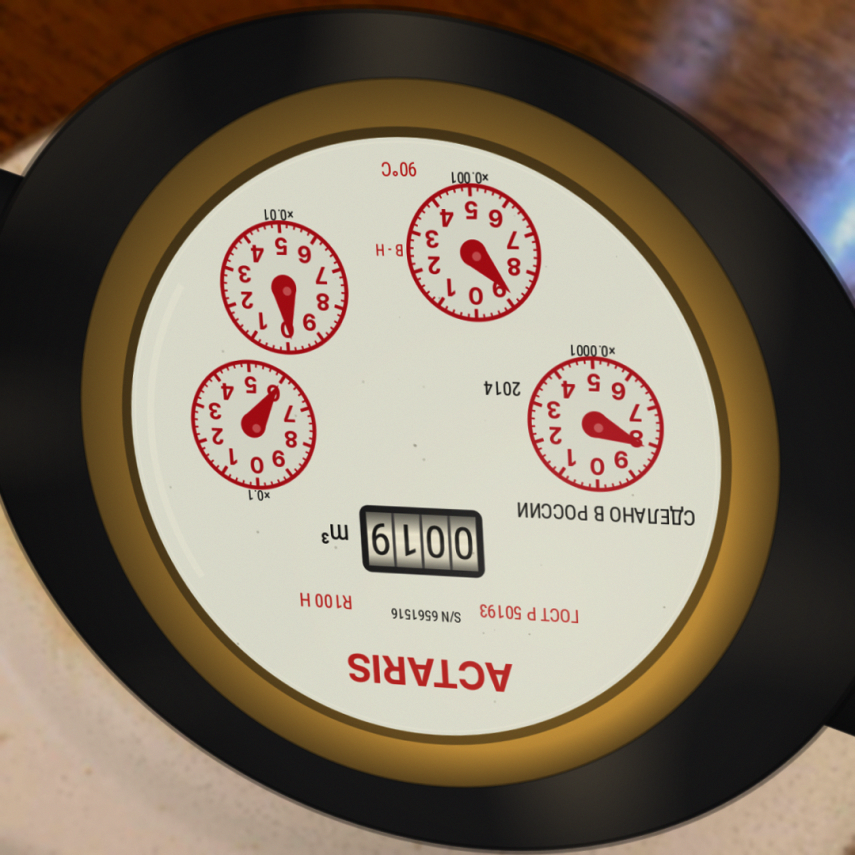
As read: 19.5988 (m³)
